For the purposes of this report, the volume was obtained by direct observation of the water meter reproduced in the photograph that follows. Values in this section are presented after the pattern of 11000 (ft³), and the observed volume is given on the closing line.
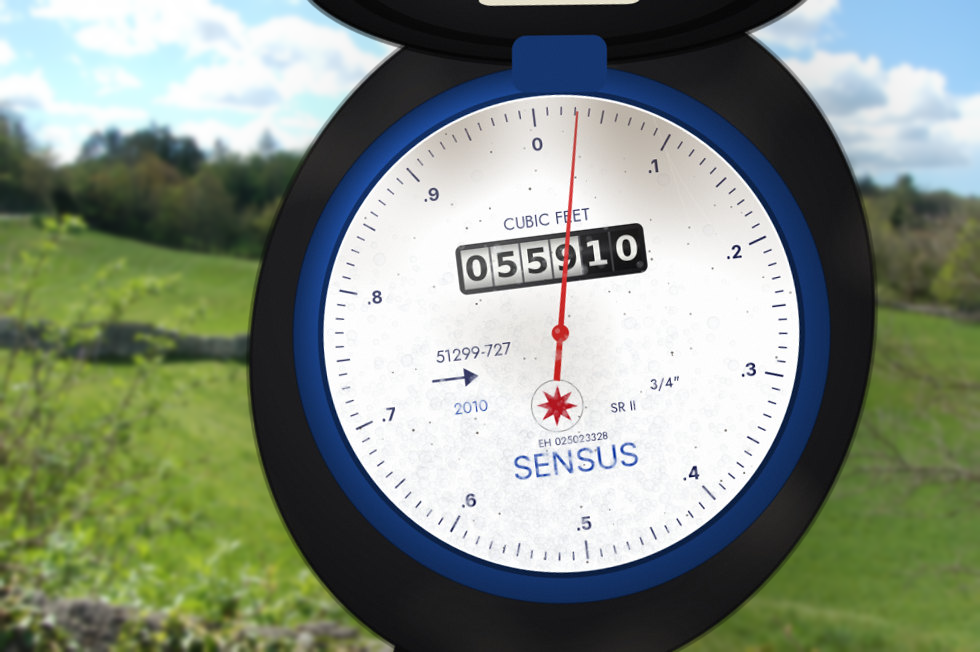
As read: 55910.03 (ft³)
